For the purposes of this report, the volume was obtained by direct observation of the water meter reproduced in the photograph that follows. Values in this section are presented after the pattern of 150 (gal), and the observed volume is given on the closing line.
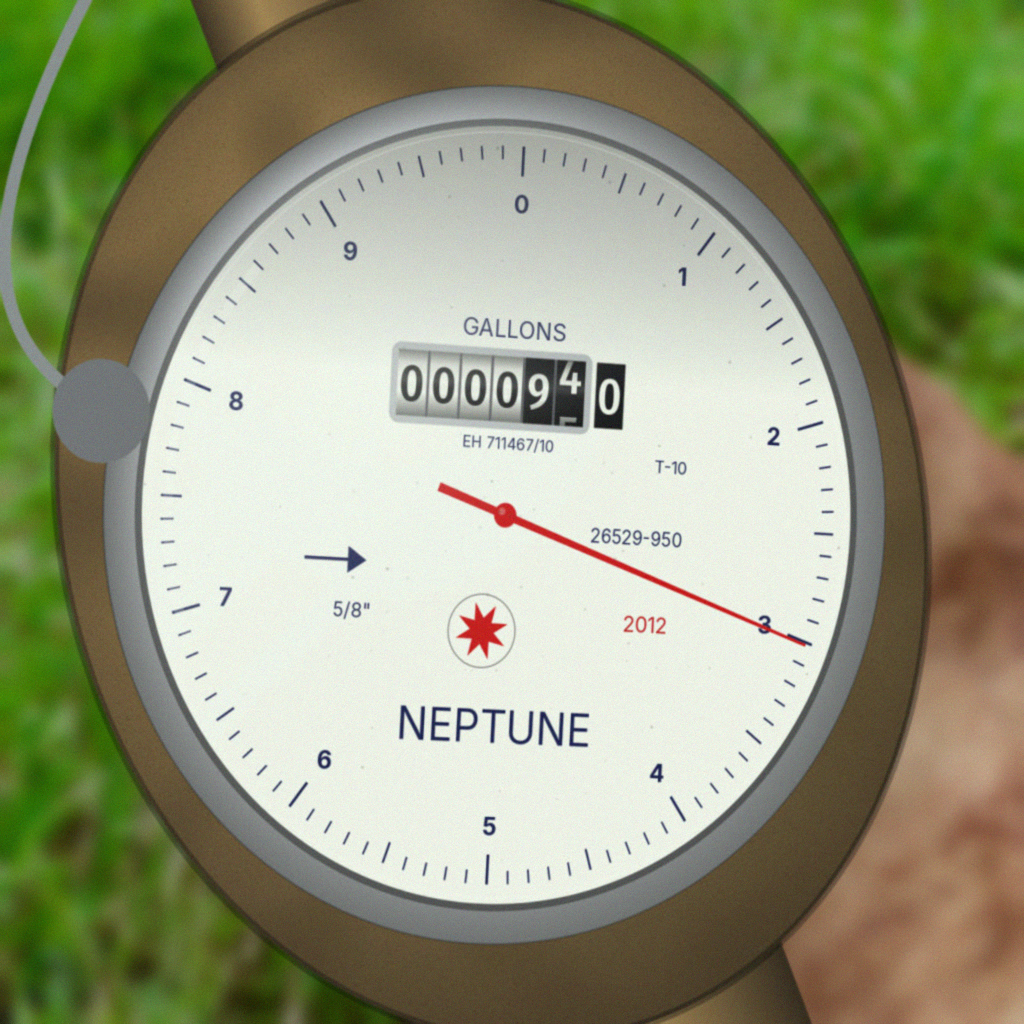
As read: 943.0 (gal)
